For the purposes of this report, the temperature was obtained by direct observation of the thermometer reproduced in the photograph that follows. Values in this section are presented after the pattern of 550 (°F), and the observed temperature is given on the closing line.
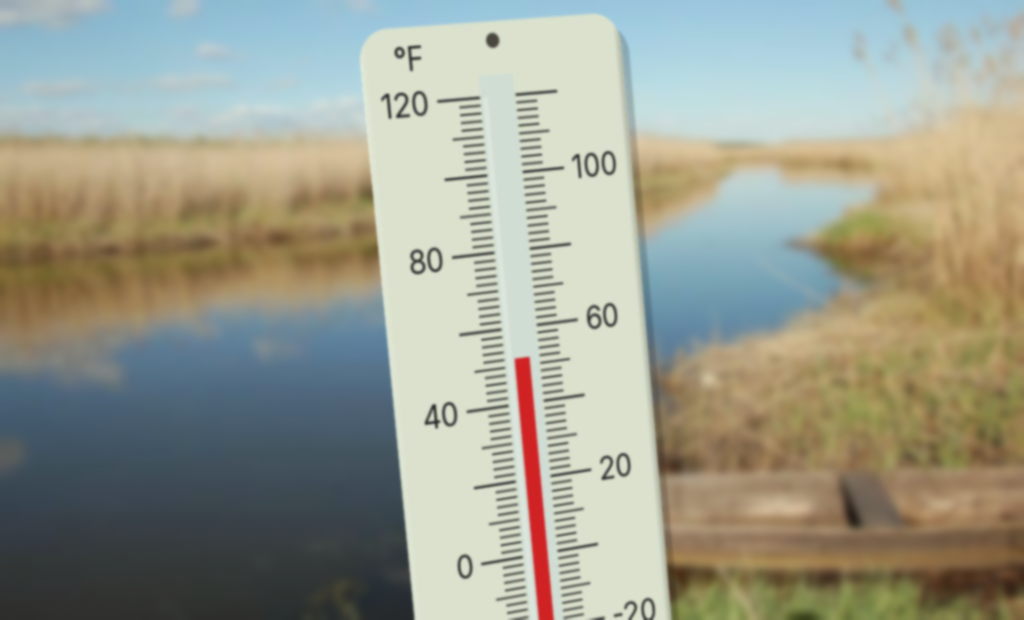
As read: 52 (°F)
